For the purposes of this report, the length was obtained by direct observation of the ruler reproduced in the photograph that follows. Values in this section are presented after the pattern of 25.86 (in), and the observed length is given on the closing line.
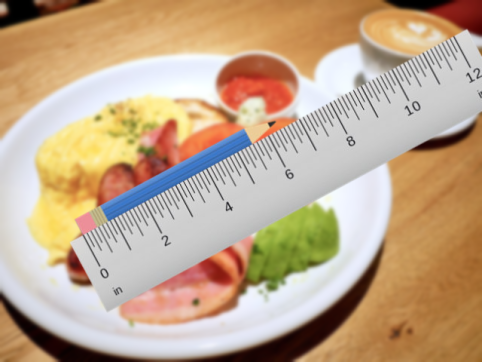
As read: 6.375 (in)
